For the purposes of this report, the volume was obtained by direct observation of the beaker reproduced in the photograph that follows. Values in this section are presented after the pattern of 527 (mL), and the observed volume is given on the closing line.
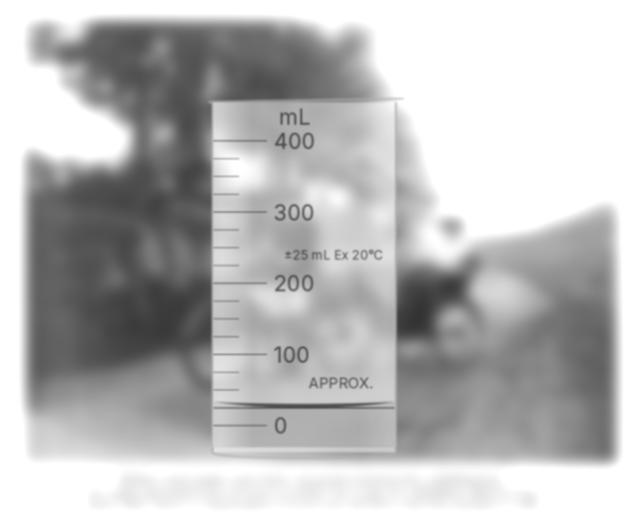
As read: 25 (mL)
